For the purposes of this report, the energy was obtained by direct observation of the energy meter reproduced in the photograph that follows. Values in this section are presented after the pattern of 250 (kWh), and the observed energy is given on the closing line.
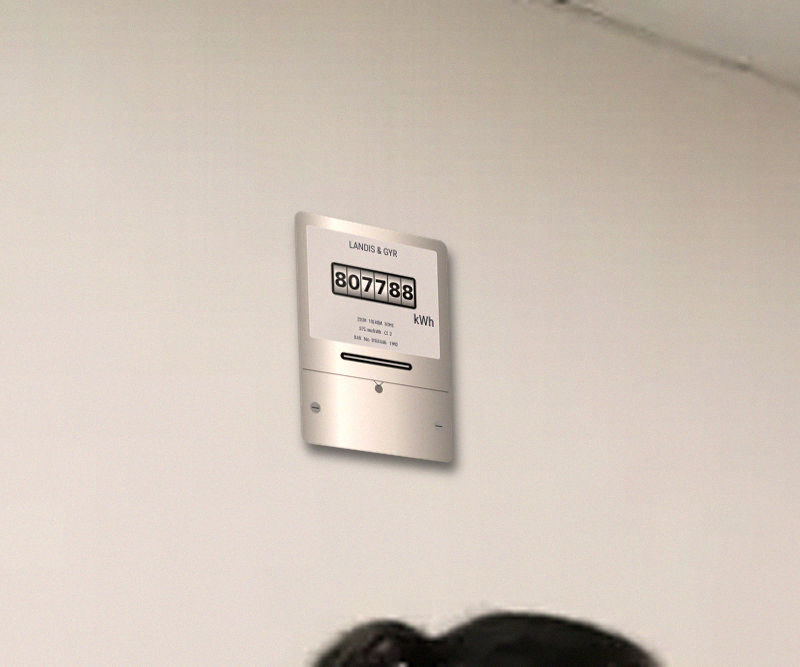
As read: 807788 (kWh)
